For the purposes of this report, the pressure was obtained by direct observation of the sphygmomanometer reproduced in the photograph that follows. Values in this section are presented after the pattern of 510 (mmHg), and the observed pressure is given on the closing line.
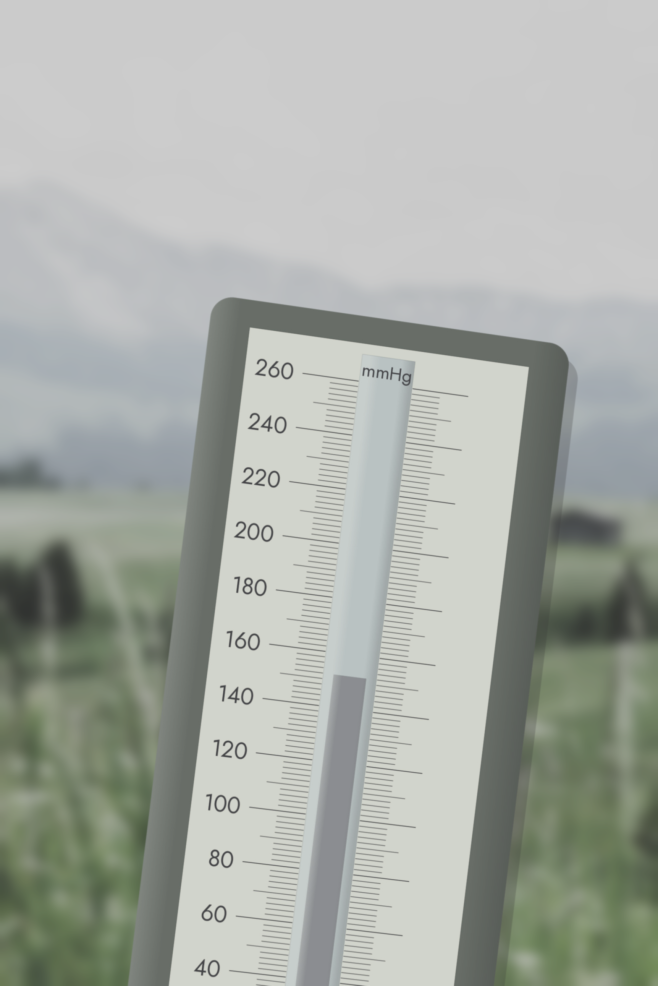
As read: 152 (mmHg)
